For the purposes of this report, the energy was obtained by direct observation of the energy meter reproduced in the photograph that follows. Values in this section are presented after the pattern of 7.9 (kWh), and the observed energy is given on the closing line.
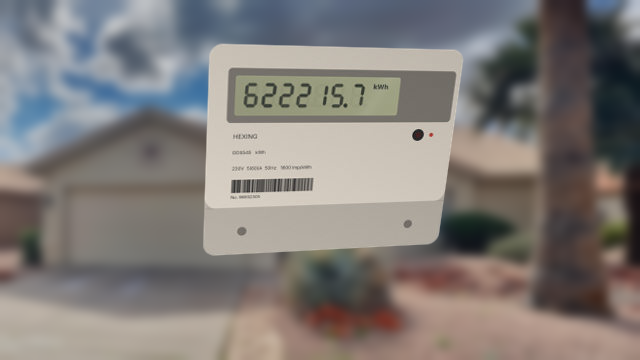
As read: 622215.7 (kWh)
